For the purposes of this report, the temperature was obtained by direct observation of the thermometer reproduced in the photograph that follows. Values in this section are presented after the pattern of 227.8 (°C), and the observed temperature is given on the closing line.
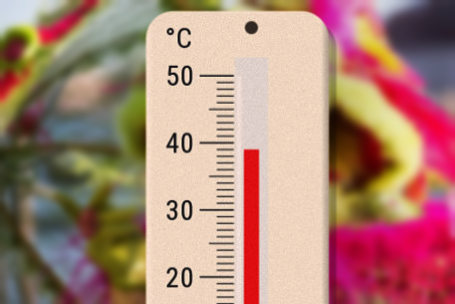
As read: 39 (°C)
